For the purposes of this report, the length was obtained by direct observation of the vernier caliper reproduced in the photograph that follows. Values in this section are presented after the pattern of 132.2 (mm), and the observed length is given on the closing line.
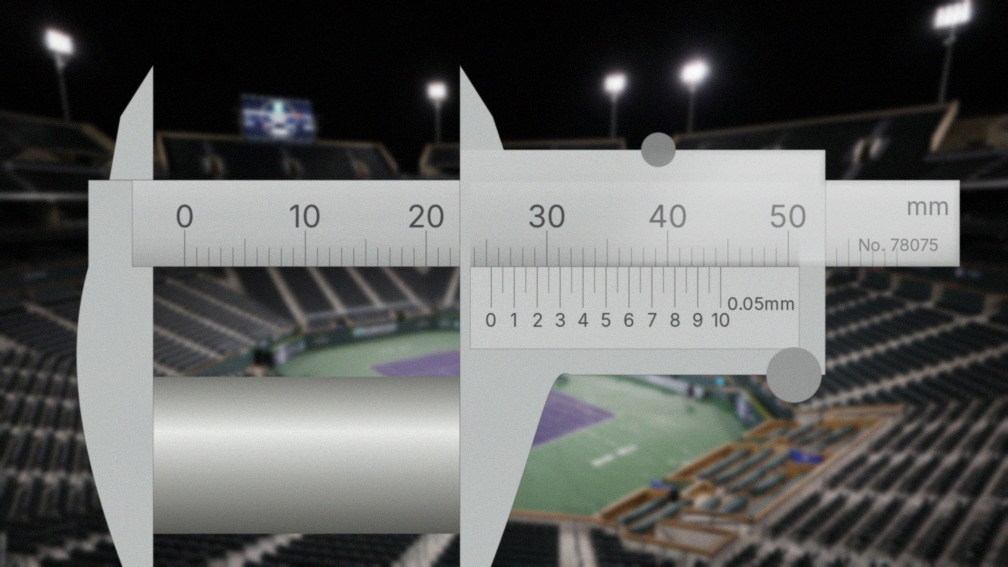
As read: 25.4 (mm)
